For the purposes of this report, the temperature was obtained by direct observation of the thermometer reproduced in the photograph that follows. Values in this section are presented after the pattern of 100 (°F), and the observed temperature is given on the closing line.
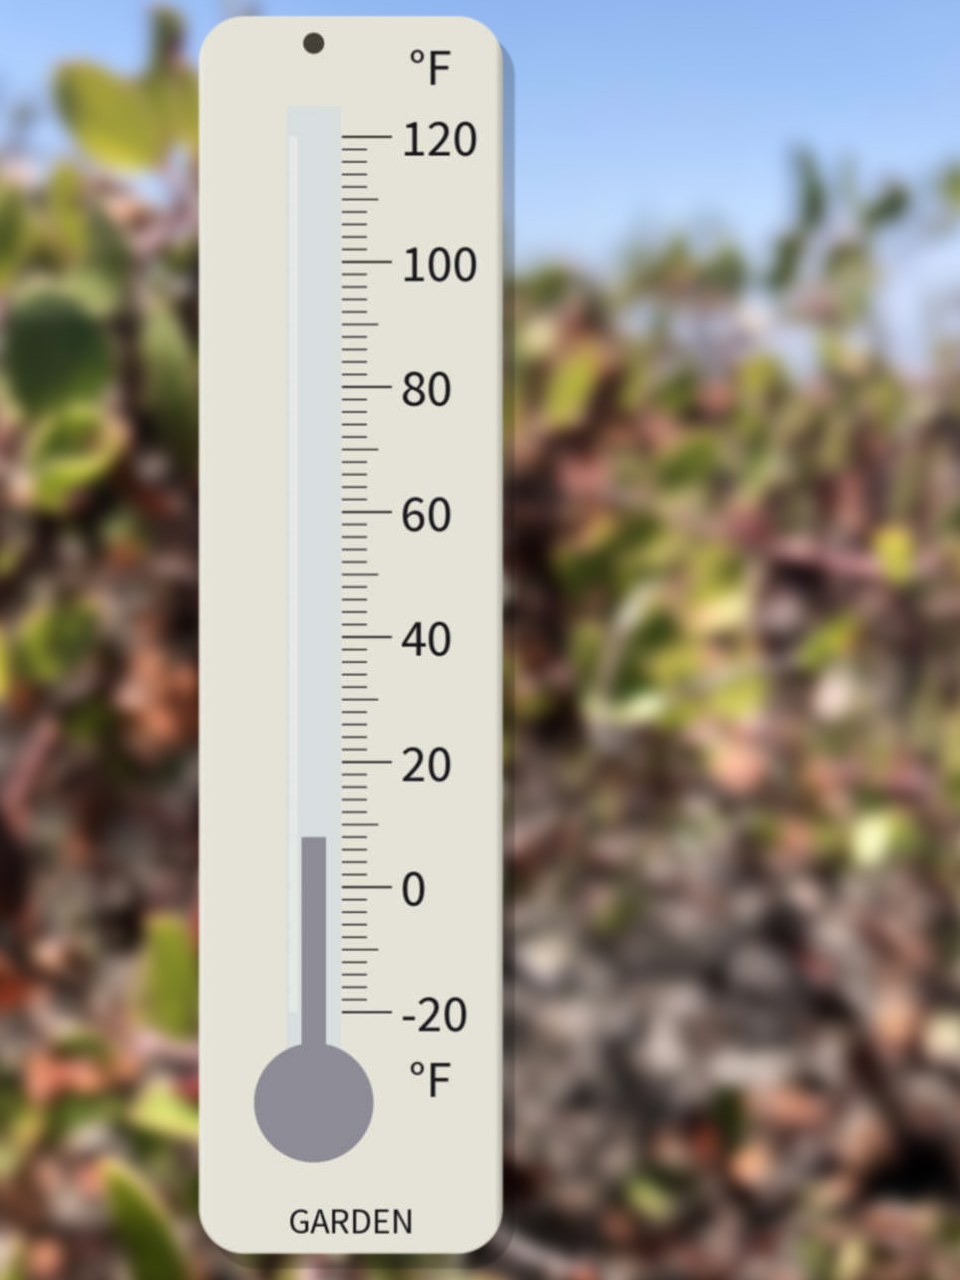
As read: 8 (°F)
